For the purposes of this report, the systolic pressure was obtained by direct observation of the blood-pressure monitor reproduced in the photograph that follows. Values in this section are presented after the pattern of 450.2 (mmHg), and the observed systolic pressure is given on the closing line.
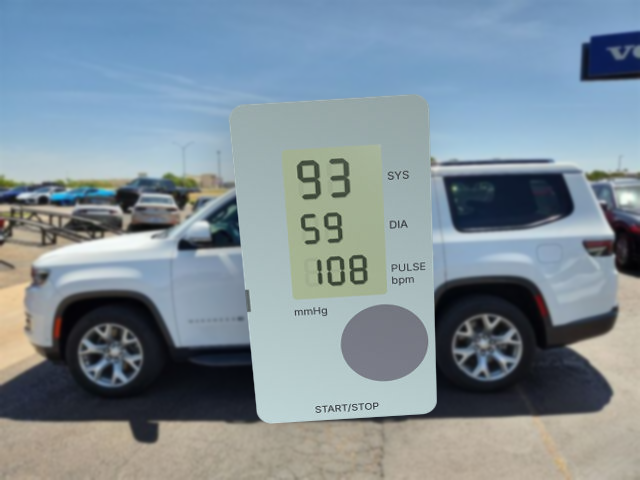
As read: 93 (mmHg)
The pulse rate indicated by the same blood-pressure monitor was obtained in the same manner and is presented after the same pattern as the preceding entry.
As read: 108 (bpm)
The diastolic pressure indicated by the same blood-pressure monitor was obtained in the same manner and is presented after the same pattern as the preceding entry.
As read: 59 (mmHg)
